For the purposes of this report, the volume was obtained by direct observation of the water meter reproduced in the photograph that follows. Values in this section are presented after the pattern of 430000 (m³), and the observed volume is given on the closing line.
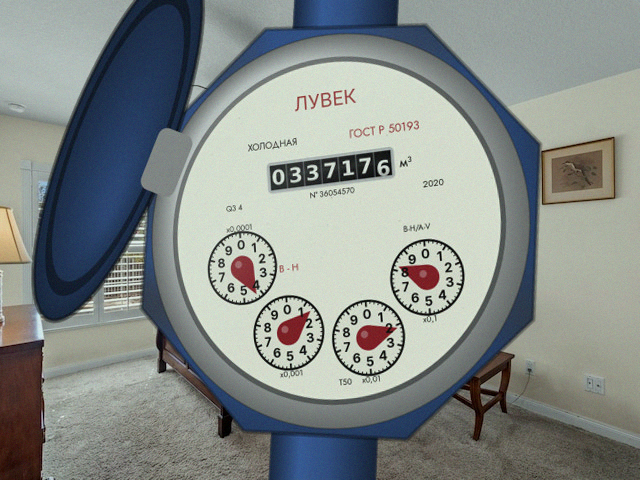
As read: 337175.8214 (m³)
